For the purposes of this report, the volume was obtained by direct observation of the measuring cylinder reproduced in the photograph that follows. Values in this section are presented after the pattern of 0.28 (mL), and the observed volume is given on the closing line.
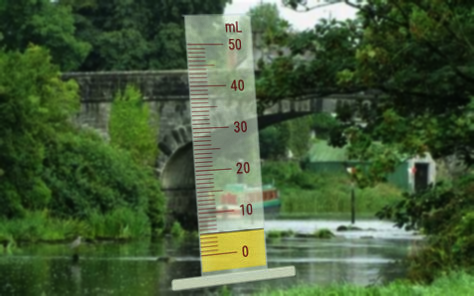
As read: 5 (mL)
